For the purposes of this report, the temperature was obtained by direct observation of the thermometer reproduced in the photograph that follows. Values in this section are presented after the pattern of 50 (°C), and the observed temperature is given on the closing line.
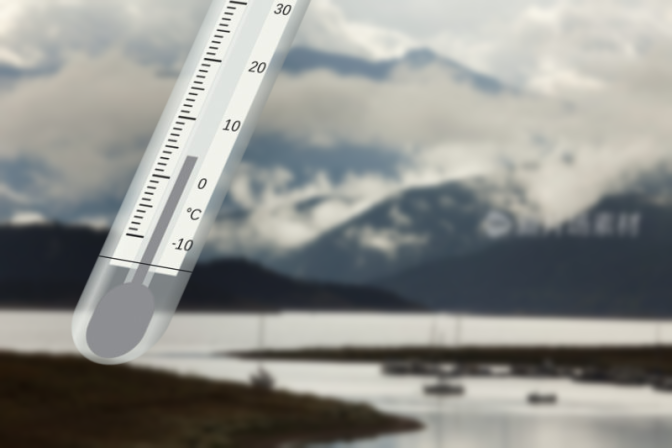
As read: 4 (°C)
